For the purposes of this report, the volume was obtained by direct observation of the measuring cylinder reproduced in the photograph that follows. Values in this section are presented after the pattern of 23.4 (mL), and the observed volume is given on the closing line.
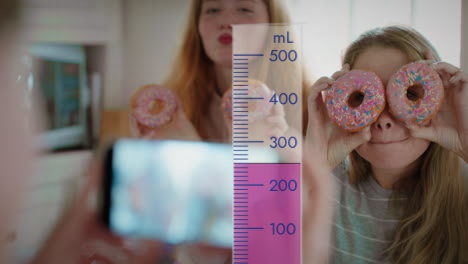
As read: 250 (mL)
